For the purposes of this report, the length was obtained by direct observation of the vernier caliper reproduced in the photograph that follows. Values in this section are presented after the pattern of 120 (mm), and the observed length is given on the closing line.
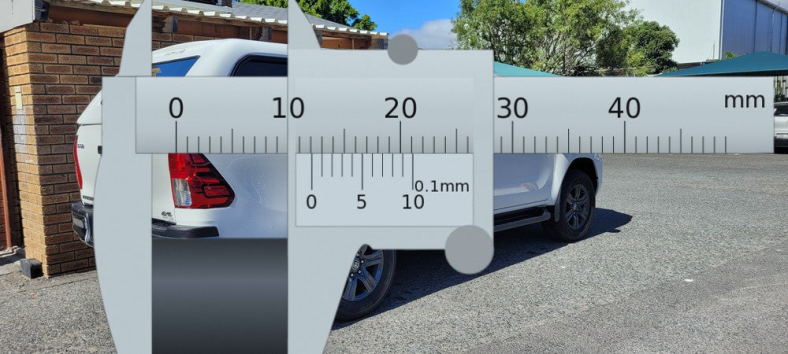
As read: 12.1 (mm)
